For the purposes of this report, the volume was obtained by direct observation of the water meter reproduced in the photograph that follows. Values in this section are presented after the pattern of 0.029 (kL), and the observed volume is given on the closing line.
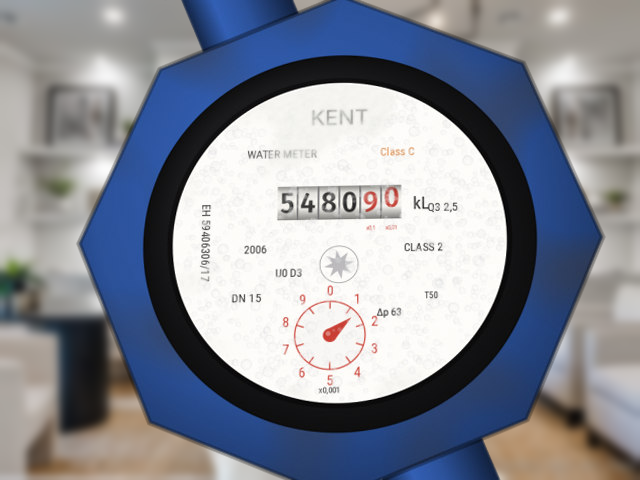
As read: 5480.901 (kL)
